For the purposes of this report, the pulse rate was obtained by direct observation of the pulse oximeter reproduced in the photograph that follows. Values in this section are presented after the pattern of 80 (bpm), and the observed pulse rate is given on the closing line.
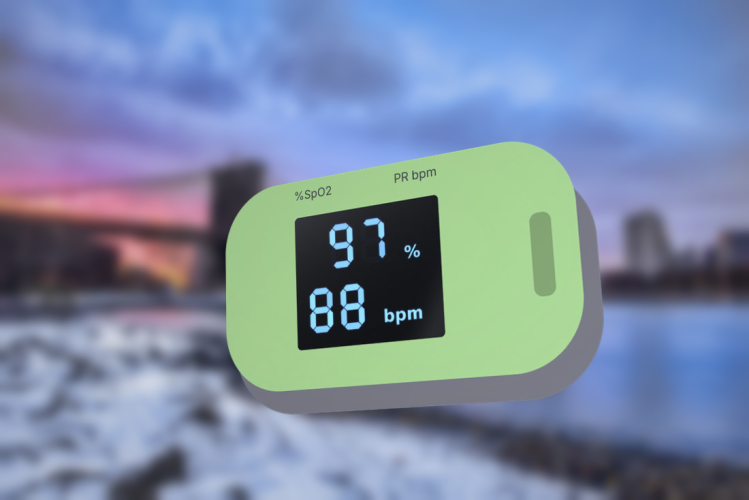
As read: 88 (bpm)
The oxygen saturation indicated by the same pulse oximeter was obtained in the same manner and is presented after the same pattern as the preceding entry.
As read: 97 (%)
